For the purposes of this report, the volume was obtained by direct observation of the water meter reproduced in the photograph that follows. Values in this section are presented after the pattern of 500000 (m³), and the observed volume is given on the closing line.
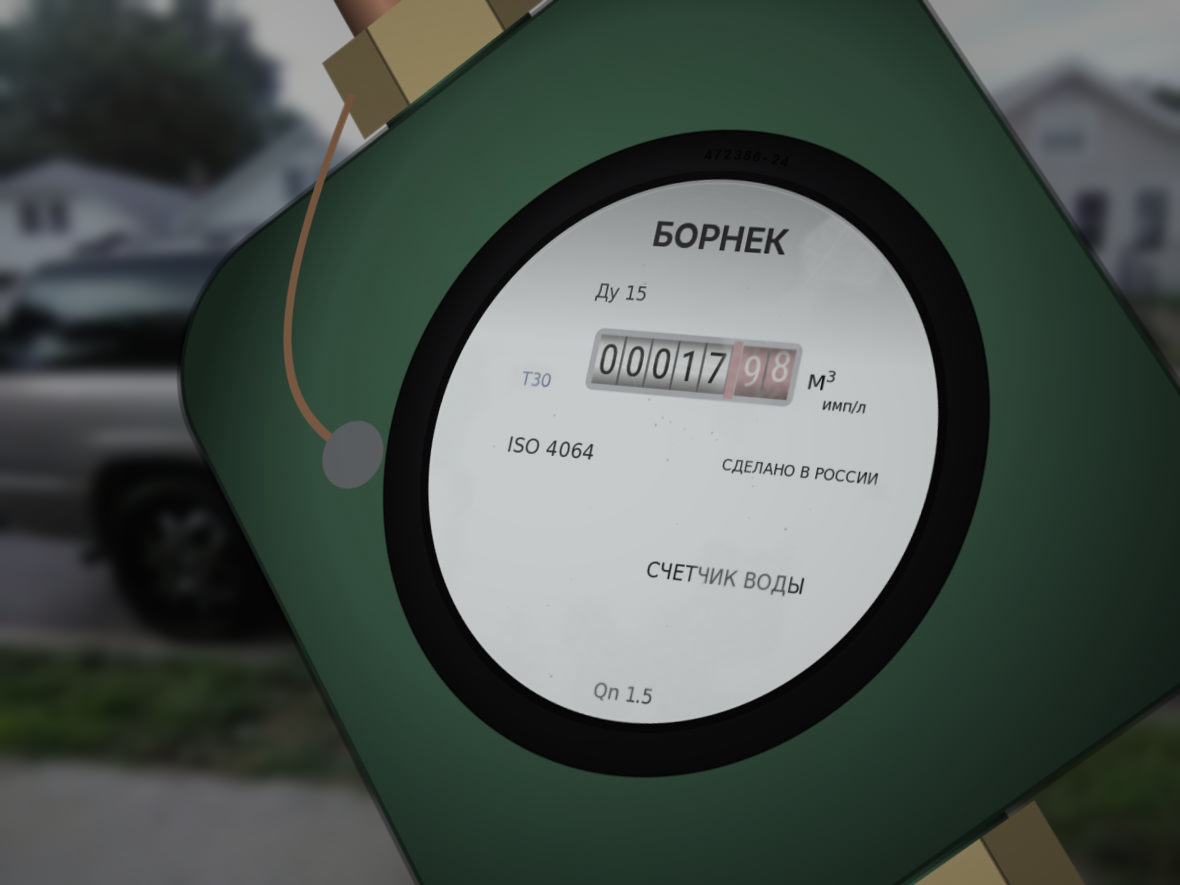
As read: 17.98 (m³)
